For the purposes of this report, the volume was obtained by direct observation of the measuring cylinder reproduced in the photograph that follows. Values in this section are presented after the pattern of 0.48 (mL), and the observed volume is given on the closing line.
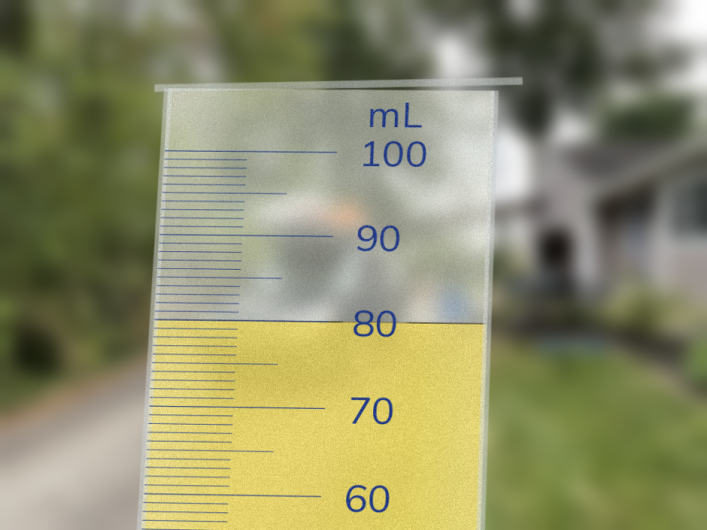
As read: 80 (mL)
